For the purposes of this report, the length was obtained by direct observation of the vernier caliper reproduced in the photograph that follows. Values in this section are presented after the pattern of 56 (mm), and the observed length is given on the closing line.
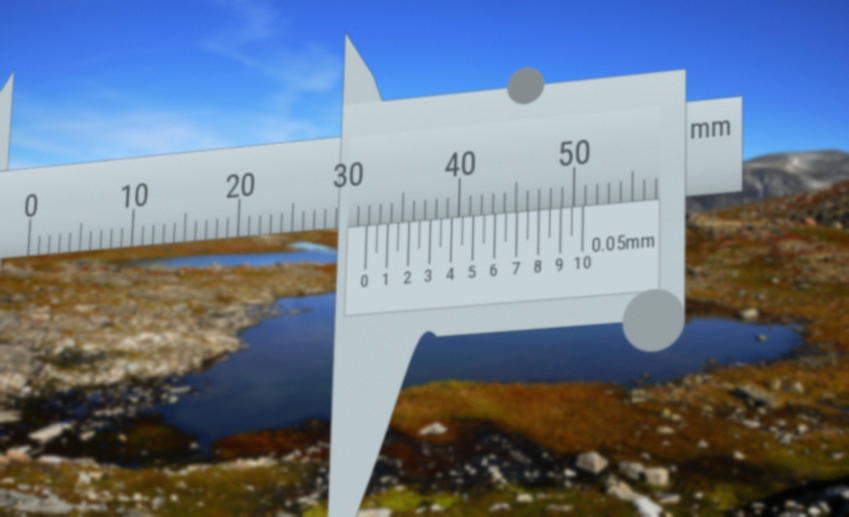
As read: 31.8 (mm)
